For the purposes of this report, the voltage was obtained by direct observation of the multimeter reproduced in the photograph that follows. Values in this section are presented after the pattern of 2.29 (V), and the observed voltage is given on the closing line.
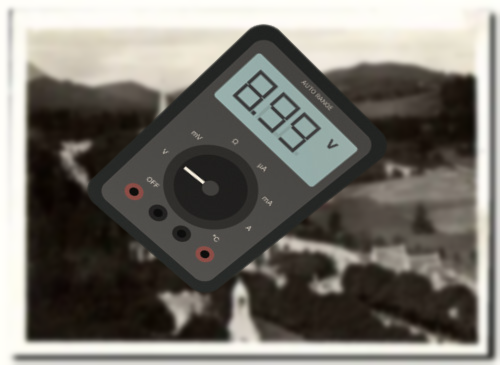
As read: 8.99 (V)
